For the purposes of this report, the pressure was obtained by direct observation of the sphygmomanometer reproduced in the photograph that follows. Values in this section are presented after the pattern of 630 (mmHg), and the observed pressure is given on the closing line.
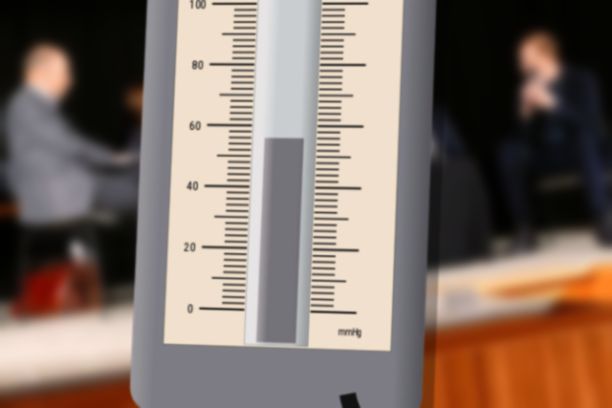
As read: 56 (mmHg)
